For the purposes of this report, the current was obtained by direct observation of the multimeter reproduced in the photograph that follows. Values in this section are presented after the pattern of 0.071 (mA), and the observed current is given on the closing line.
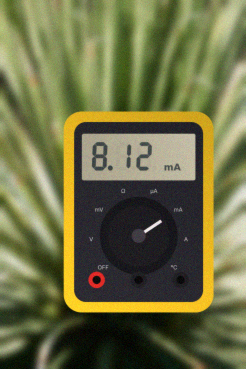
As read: 8.12 (mA)
